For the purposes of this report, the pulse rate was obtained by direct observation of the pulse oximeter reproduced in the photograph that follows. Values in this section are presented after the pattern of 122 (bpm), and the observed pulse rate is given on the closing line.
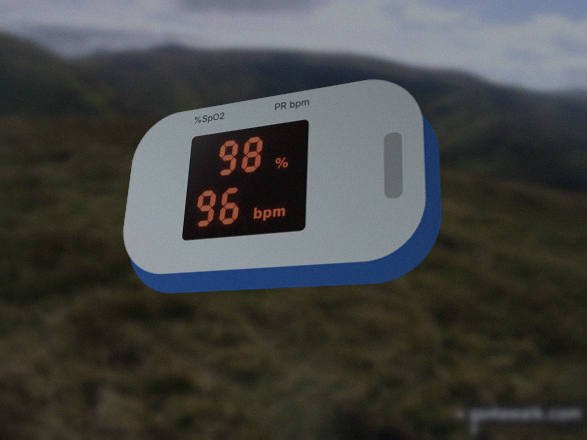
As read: 96 (bpm)
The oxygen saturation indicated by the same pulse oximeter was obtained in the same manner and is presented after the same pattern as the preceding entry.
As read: 98 (%)
